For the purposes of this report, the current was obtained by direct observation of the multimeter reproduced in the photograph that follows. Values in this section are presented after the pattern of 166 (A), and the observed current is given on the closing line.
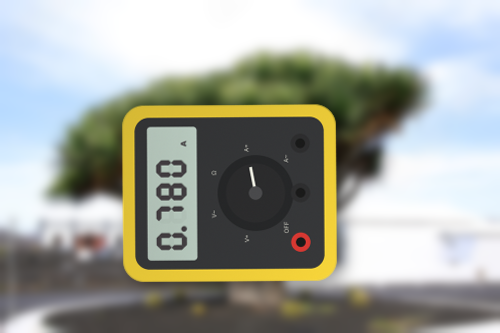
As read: 0.780 (A)
